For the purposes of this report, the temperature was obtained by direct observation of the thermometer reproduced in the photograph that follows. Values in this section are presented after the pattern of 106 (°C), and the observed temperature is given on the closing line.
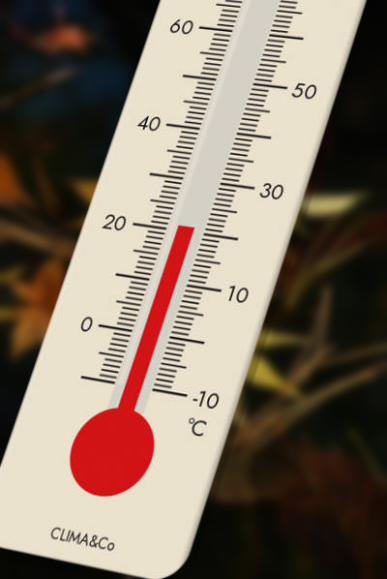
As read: 21 (°C)
